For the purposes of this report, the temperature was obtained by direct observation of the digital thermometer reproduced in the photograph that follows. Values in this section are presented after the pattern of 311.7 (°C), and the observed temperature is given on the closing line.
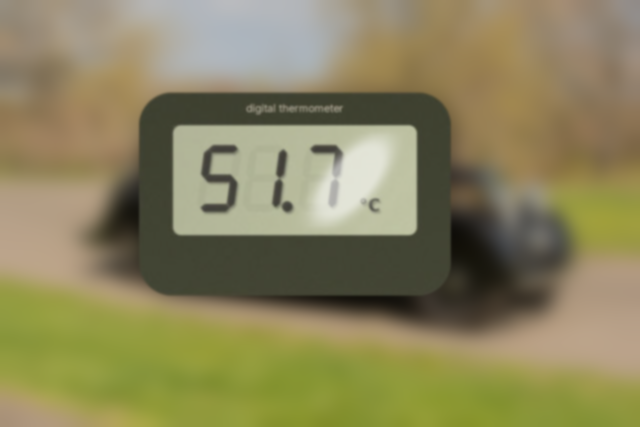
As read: 51.7 (°C)
